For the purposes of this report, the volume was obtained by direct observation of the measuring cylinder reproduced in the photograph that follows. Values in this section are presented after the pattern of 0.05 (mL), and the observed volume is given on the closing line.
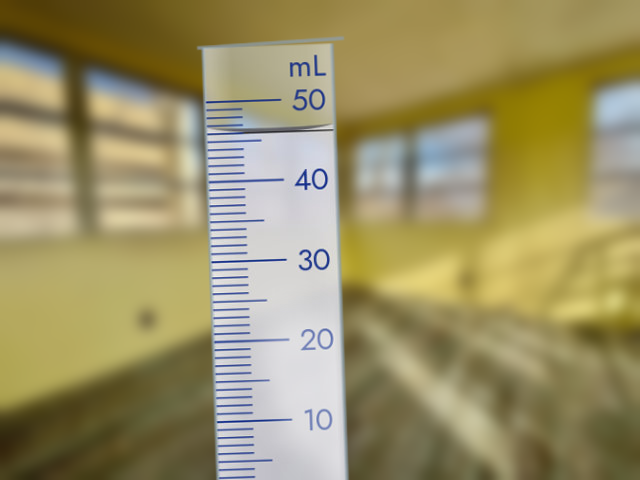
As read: 46 (mL)
